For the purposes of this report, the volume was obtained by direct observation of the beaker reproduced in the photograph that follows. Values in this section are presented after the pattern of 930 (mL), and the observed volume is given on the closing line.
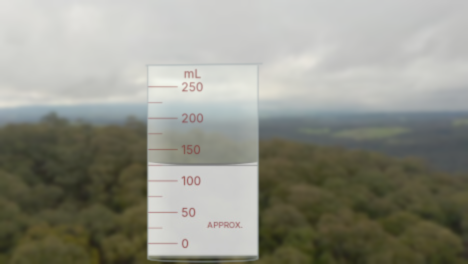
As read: 125 (mL)
